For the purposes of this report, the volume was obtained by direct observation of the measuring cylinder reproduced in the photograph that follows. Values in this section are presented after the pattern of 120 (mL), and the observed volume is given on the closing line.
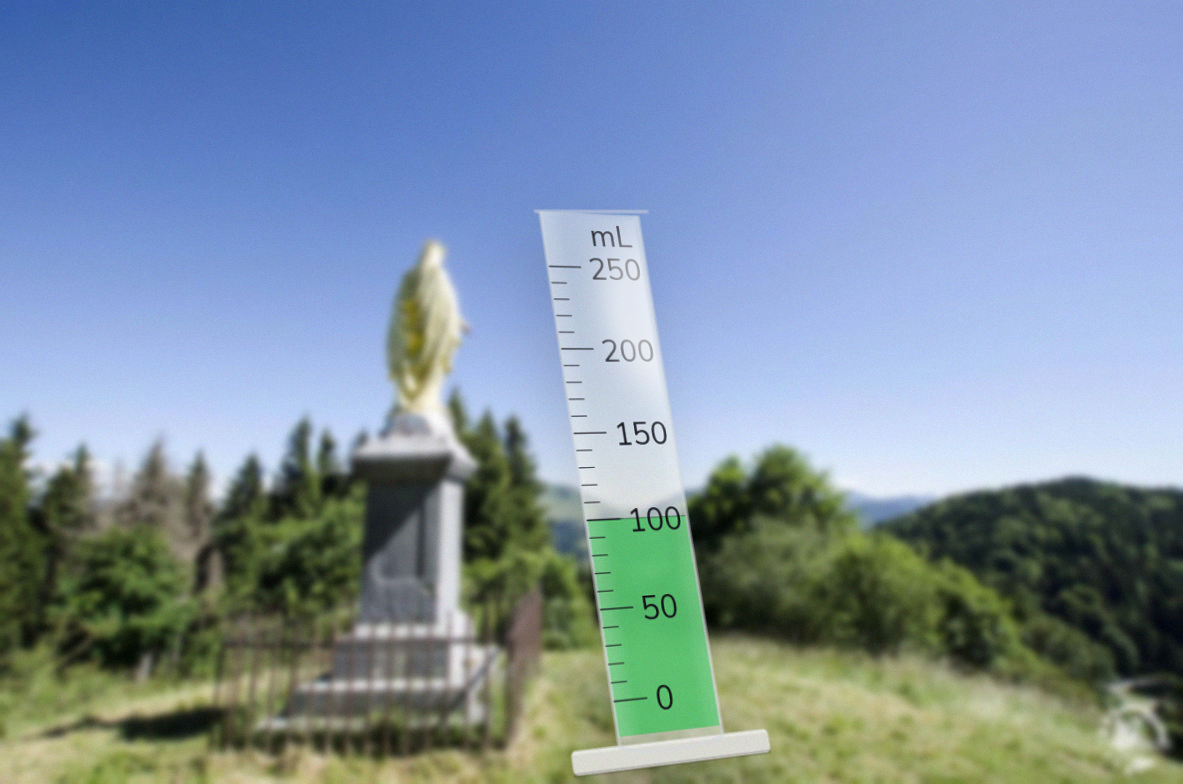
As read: 100 (mL)
